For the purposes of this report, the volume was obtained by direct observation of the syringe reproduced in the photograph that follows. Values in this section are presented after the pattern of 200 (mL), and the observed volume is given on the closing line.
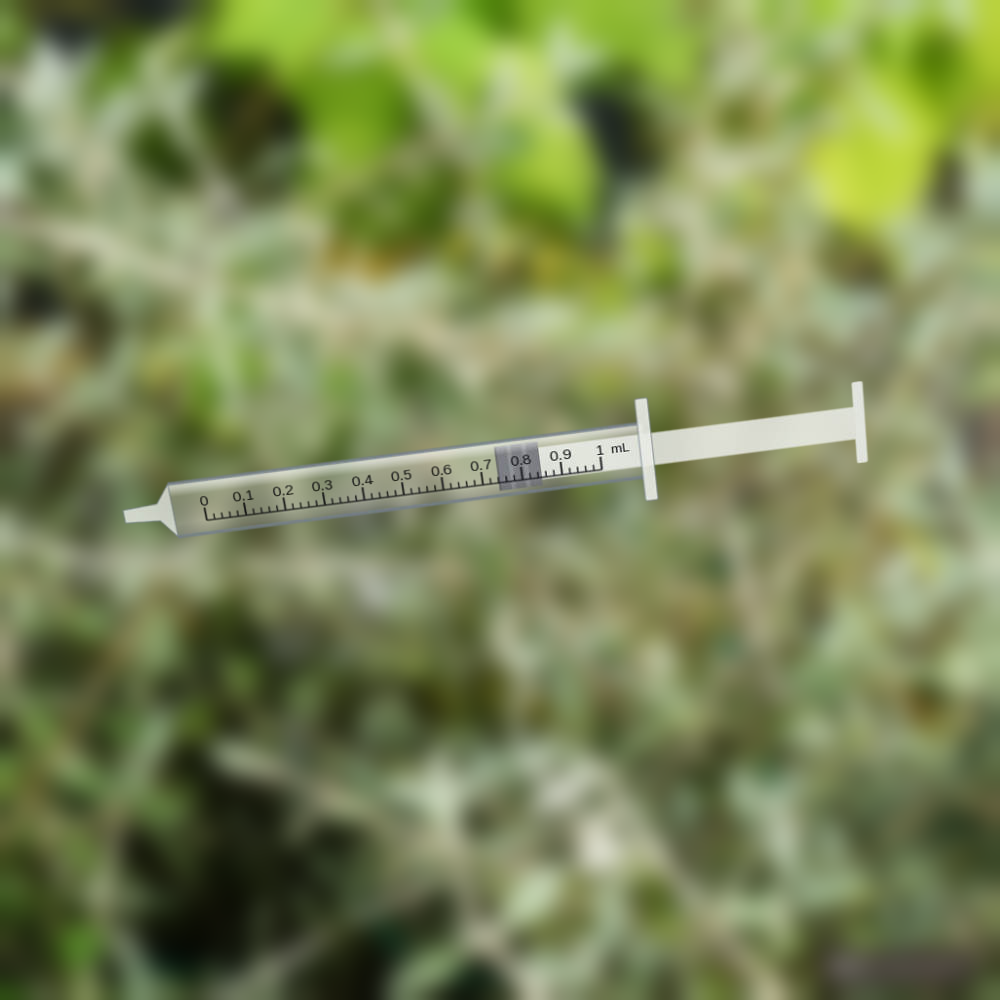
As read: 0.74 (mL)
